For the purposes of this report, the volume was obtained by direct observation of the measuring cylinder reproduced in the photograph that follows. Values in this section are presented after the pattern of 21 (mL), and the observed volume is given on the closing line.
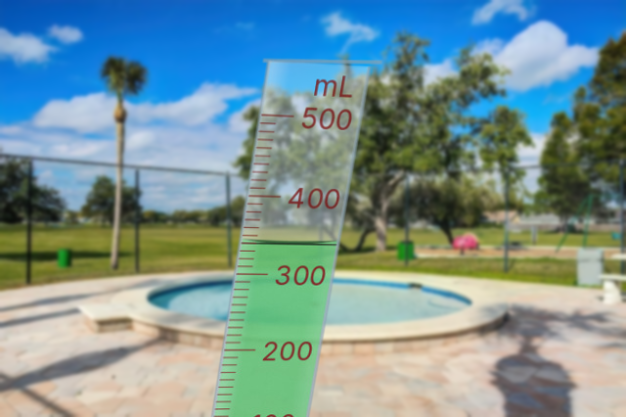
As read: 340 (mL)
